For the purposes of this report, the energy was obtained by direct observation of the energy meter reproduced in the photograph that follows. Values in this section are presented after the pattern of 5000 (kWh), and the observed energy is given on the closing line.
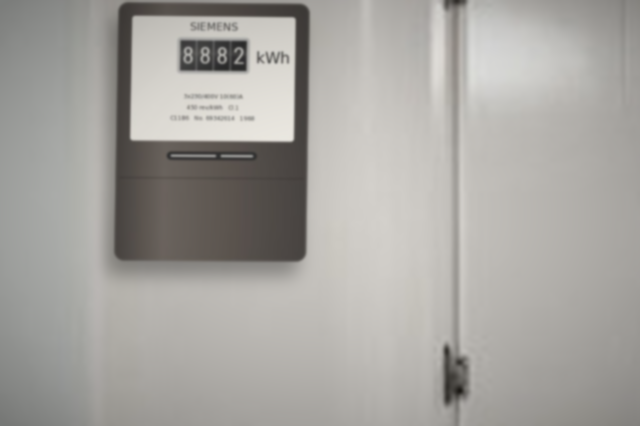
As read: 8882 (kWh)
